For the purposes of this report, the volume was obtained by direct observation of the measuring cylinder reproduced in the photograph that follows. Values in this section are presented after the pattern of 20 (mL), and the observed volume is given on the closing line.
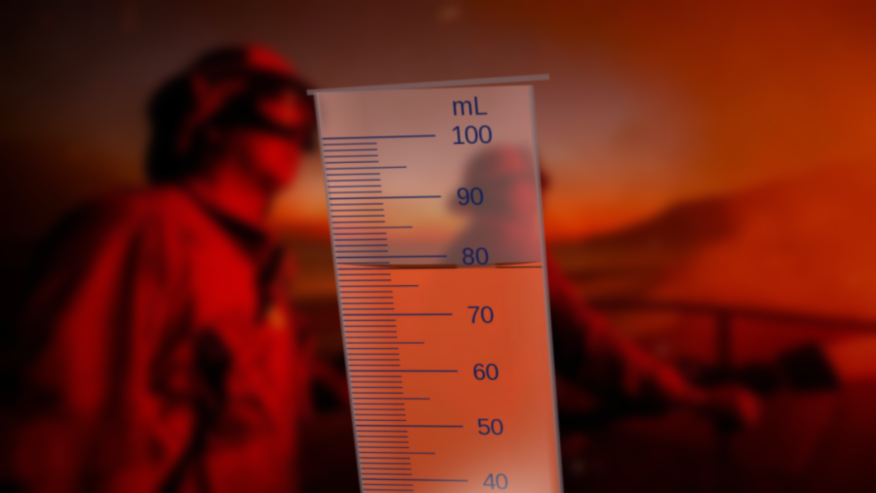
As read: 78 (mL)
